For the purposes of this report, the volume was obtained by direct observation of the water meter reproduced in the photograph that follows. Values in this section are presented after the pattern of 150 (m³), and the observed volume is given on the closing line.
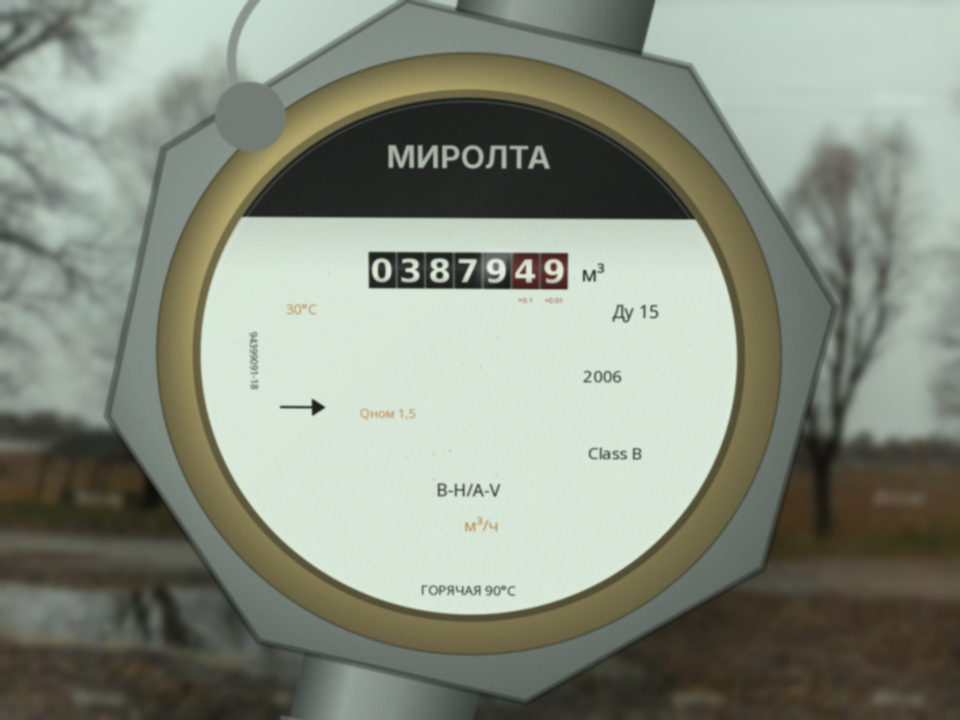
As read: 3879.49 (m³)
